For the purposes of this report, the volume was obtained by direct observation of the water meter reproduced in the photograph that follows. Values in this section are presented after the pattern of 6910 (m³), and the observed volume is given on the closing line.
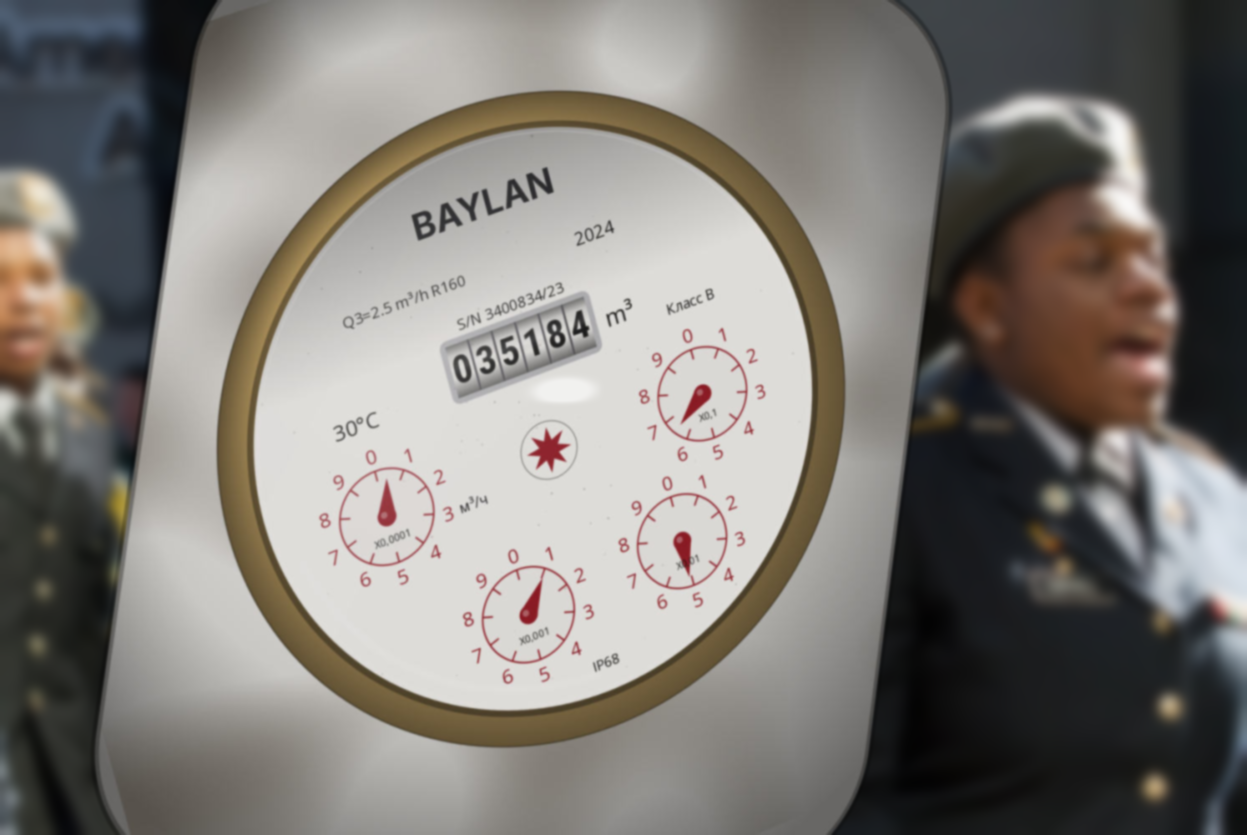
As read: 35184.6510 (m³)
